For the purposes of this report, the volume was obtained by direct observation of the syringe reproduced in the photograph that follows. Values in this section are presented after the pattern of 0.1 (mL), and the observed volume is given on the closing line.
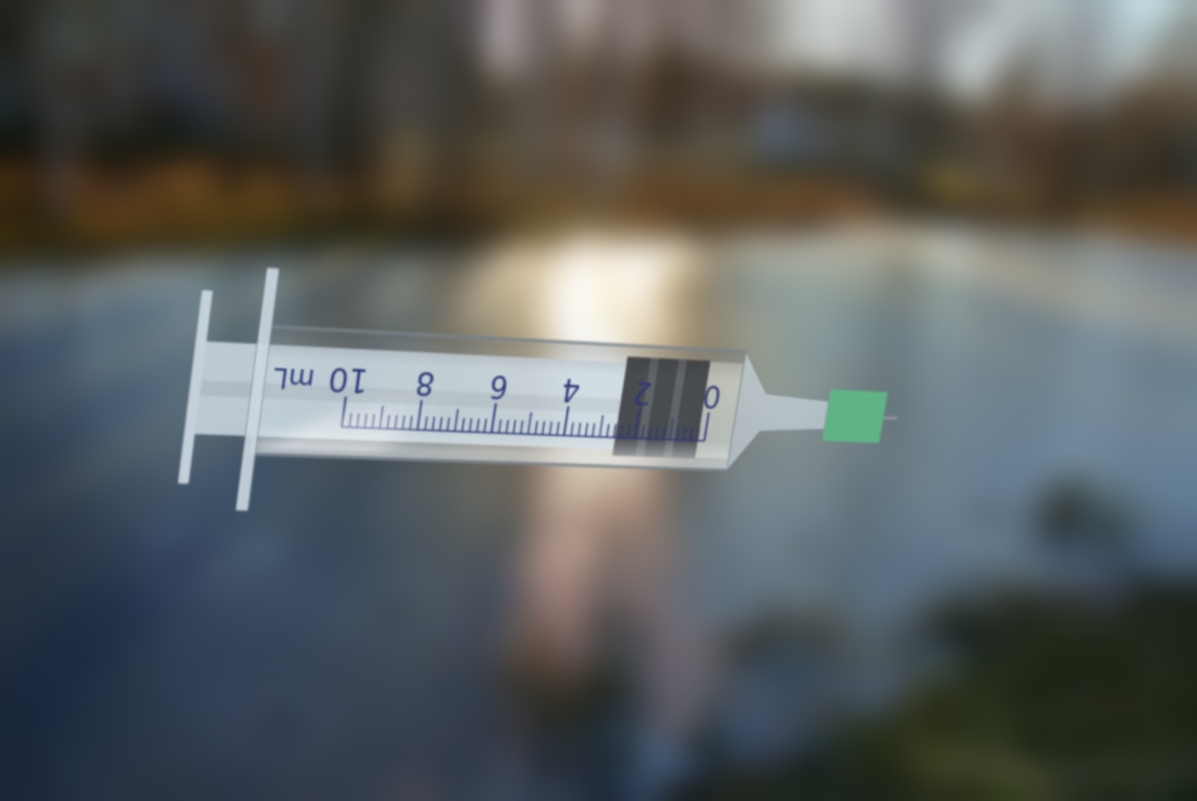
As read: 0.2 (mL)
